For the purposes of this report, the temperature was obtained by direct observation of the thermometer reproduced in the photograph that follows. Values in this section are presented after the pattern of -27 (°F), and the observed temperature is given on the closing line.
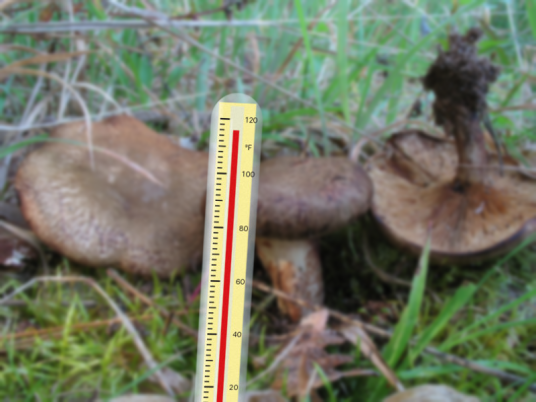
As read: 116 (°F)
